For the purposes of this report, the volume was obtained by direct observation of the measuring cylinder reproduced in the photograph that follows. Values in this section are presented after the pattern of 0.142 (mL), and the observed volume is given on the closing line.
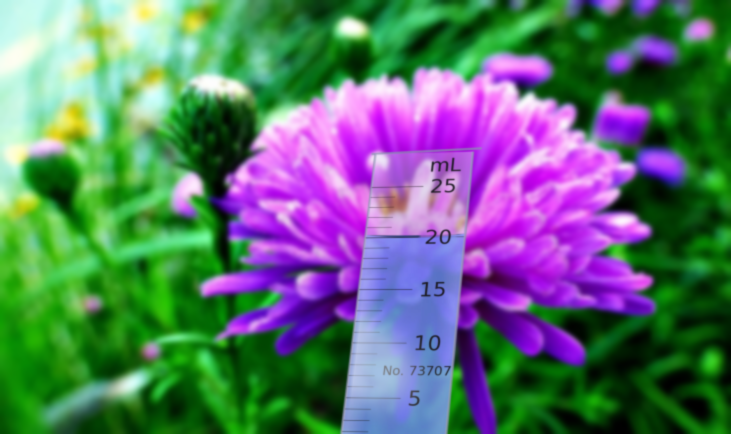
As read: 20 (mL)
